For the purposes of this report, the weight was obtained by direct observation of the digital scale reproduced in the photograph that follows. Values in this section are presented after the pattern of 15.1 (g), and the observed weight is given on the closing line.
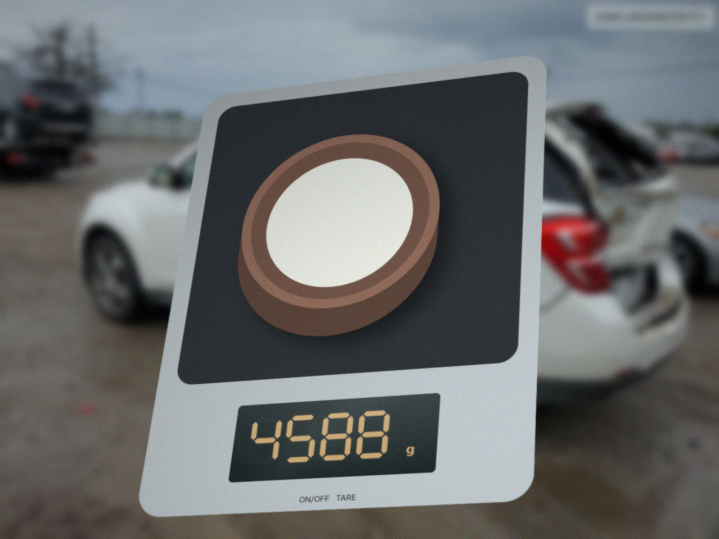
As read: 4588 (g)
